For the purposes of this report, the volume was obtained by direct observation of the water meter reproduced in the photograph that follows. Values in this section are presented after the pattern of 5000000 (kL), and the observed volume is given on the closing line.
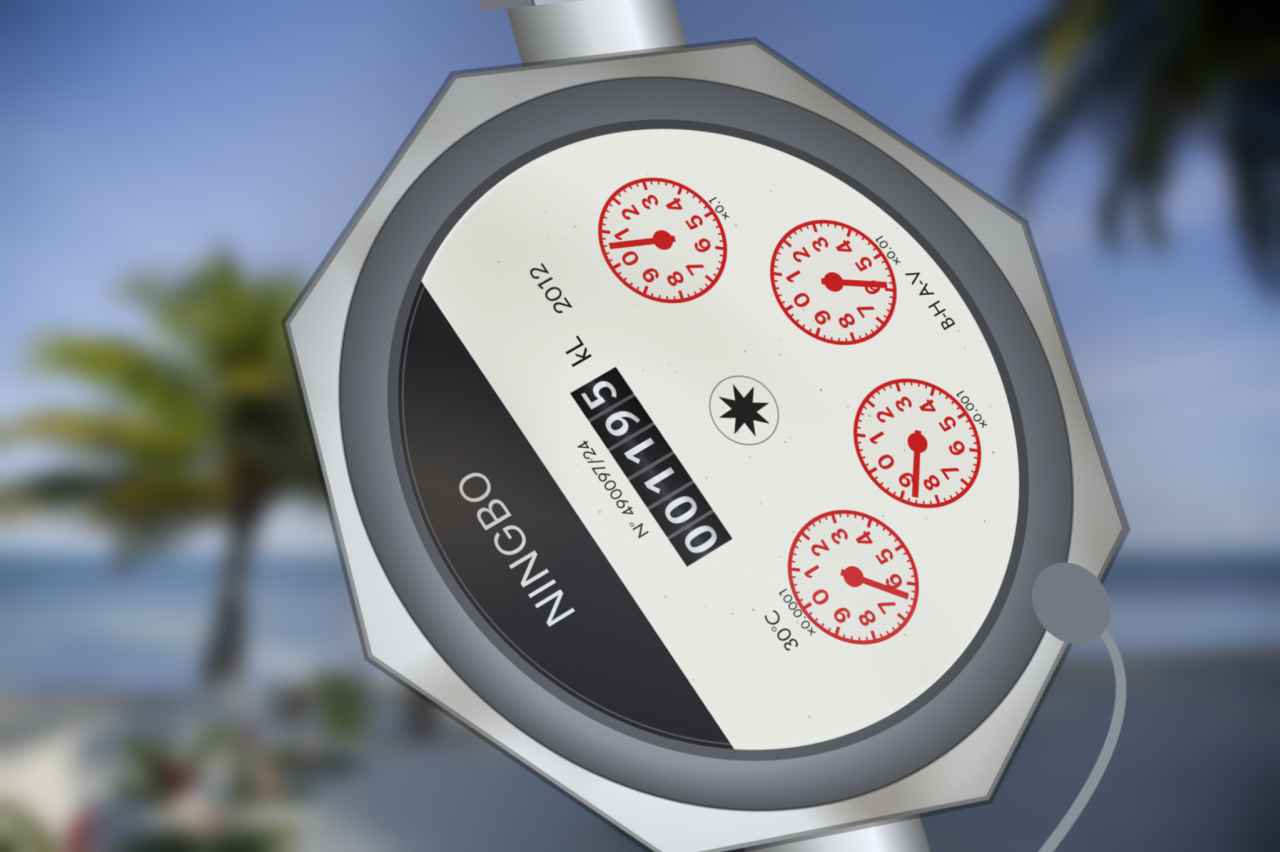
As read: 1195.0586 (kL)
